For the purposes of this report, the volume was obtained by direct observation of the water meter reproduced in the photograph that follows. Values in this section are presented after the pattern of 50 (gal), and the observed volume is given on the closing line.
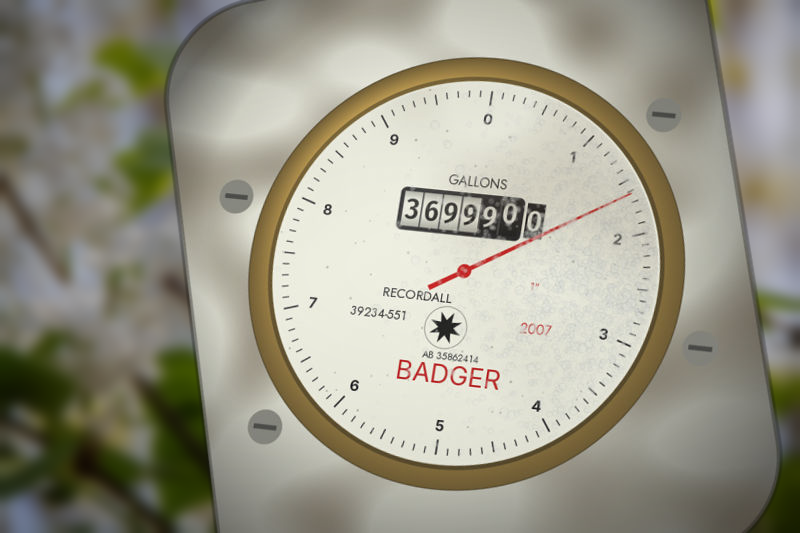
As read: 3699901.6 (gal)
